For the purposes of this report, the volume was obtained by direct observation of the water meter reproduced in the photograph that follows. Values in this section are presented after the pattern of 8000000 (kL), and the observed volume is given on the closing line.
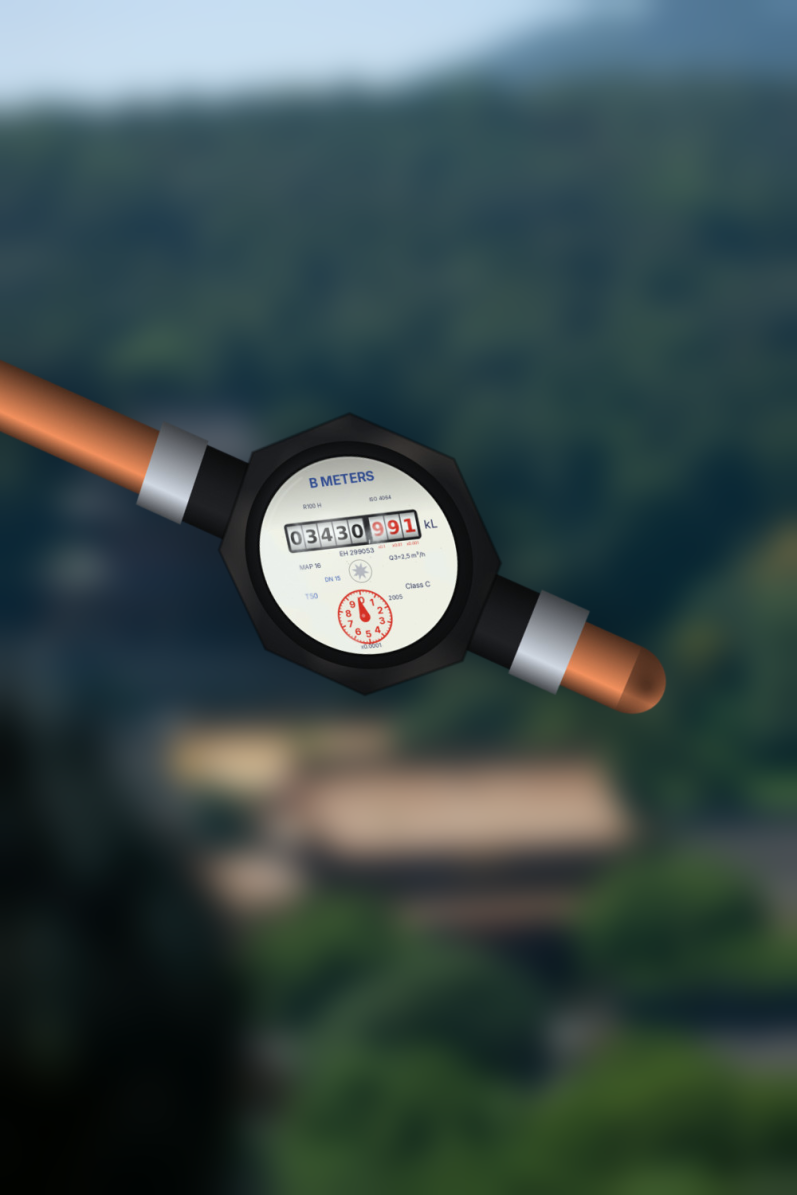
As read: 3430.9909 (kL)
